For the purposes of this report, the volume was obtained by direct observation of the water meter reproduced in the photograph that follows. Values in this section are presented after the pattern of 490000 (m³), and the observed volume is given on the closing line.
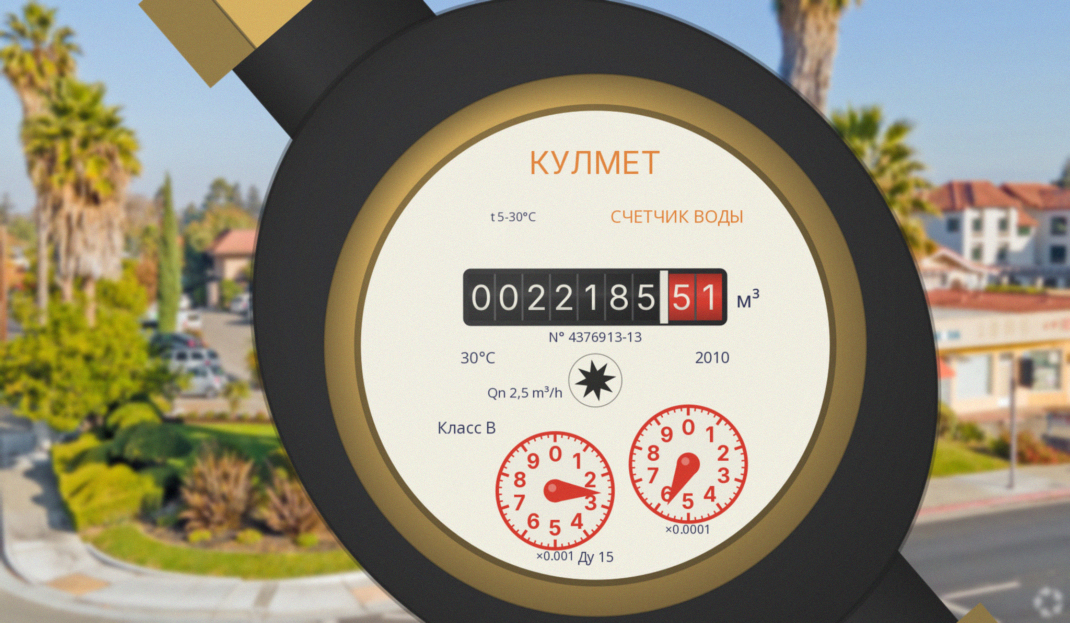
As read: 22185.5125 (m³)
